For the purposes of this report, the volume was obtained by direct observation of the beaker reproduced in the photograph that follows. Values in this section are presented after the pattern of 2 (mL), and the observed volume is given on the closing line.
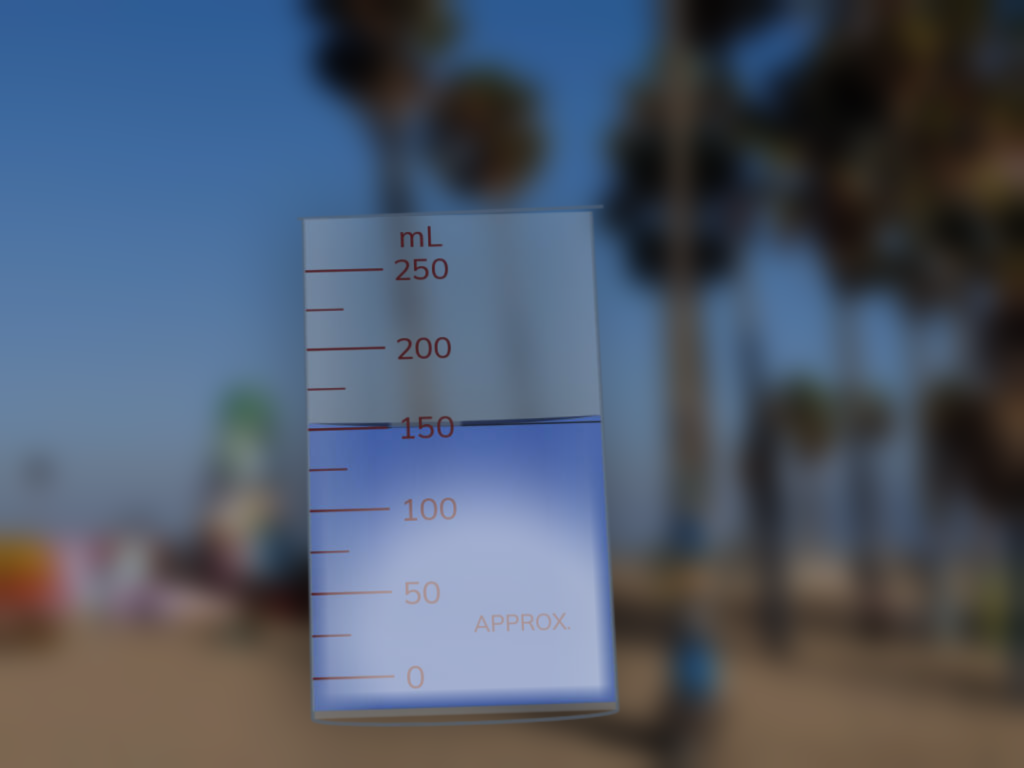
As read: 150 (mL)
